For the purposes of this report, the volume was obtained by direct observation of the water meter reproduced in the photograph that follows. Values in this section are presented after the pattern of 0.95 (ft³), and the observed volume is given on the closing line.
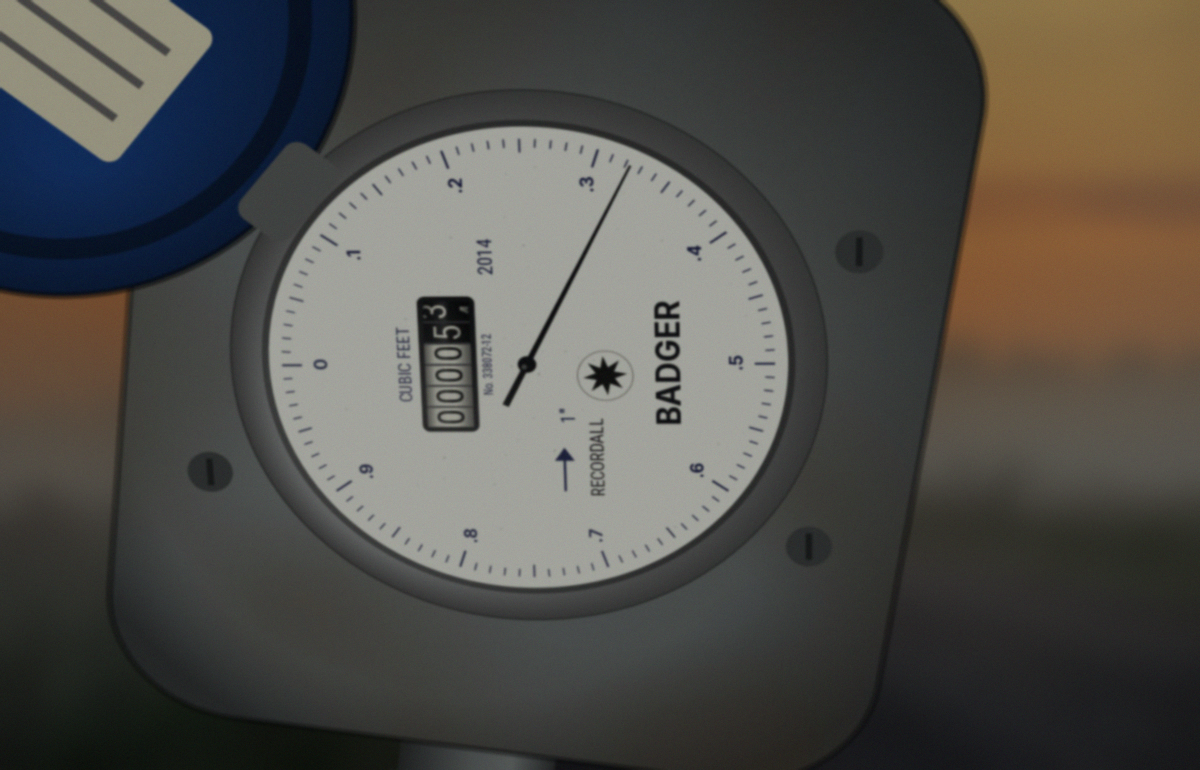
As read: 53.32 (ft³)
